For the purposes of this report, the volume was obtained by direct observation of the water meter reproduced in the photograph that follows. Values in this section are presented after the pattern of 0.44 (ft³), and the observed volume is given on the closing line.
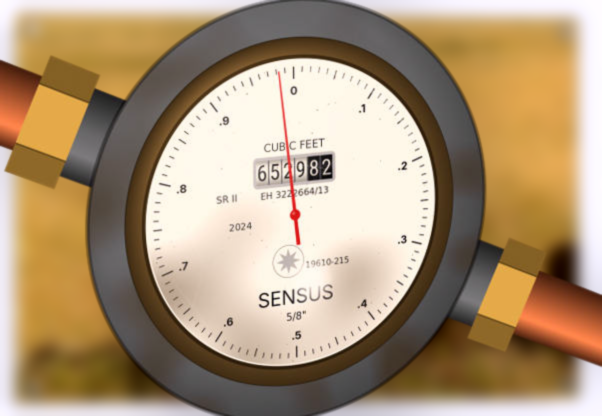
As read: 652981.98 (ft³)
